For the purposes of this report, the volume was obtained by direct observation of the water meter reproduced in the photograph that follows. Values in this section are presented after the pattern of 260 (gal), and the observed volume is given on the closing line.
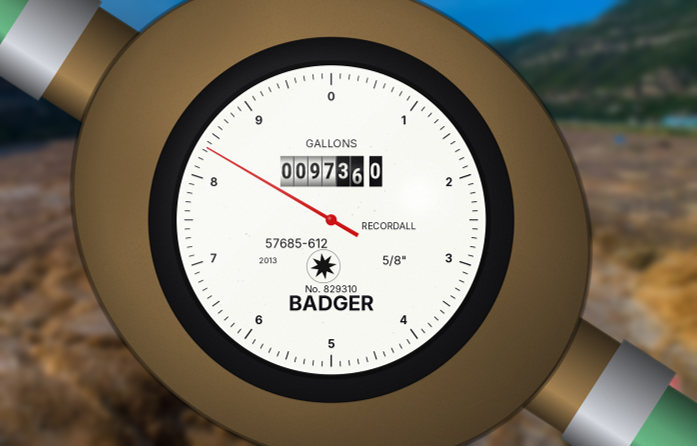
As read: 97358.3 (gal)
